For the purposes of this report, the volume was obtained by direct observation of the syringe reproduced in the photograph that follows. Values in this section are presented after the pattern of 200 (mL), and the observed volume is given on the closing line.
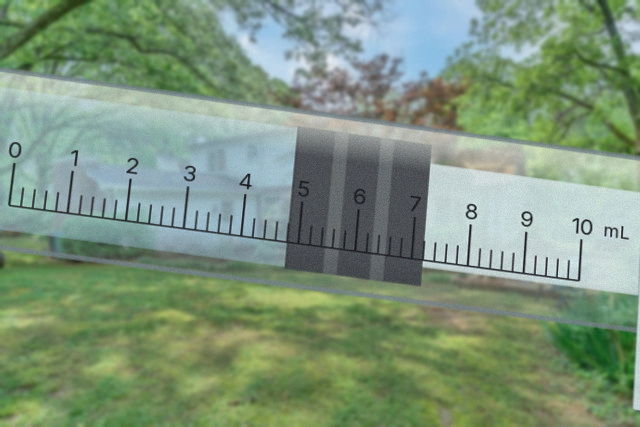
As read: 4.8 (mL)
